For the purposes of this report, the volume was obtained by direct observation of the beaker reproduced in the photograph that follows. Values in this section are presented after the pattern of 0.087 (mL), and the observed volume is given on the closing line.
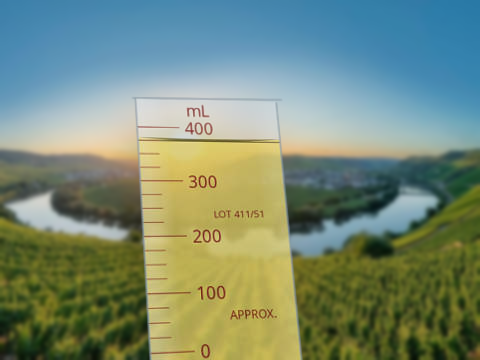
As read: 375 (mL)
